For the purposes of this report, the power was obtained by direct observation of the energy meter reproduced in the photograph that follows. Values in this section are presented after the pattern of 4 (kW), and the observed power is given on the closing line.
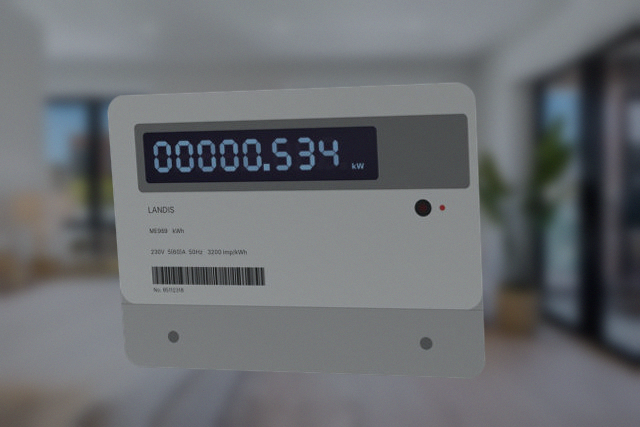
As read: 0.534 (kW)
